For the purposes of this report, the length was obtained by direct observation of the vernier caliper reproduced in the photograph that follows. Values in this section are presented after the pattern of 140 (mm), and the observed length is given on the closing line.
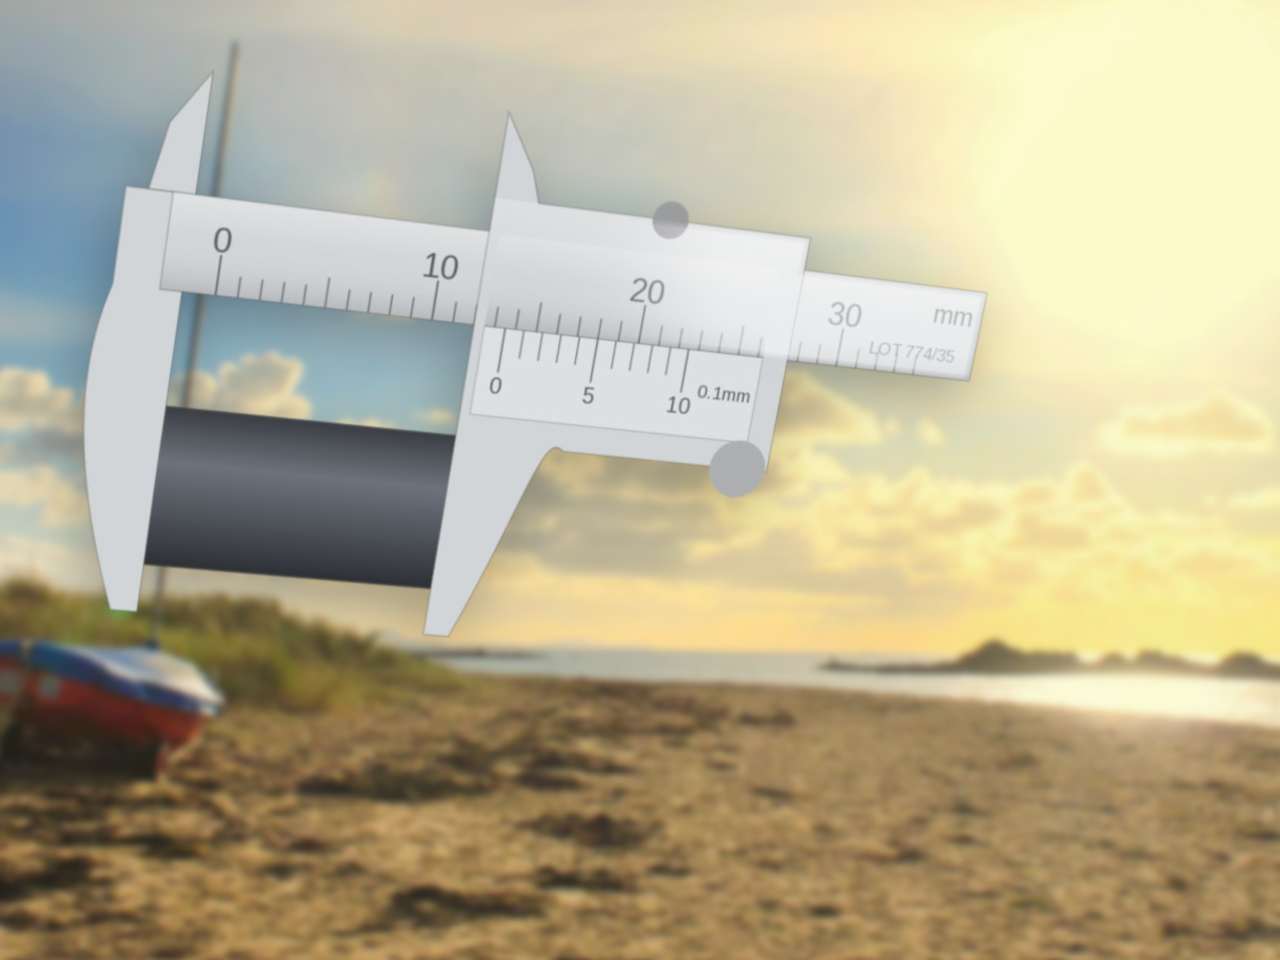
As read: 13.5 (mm)
